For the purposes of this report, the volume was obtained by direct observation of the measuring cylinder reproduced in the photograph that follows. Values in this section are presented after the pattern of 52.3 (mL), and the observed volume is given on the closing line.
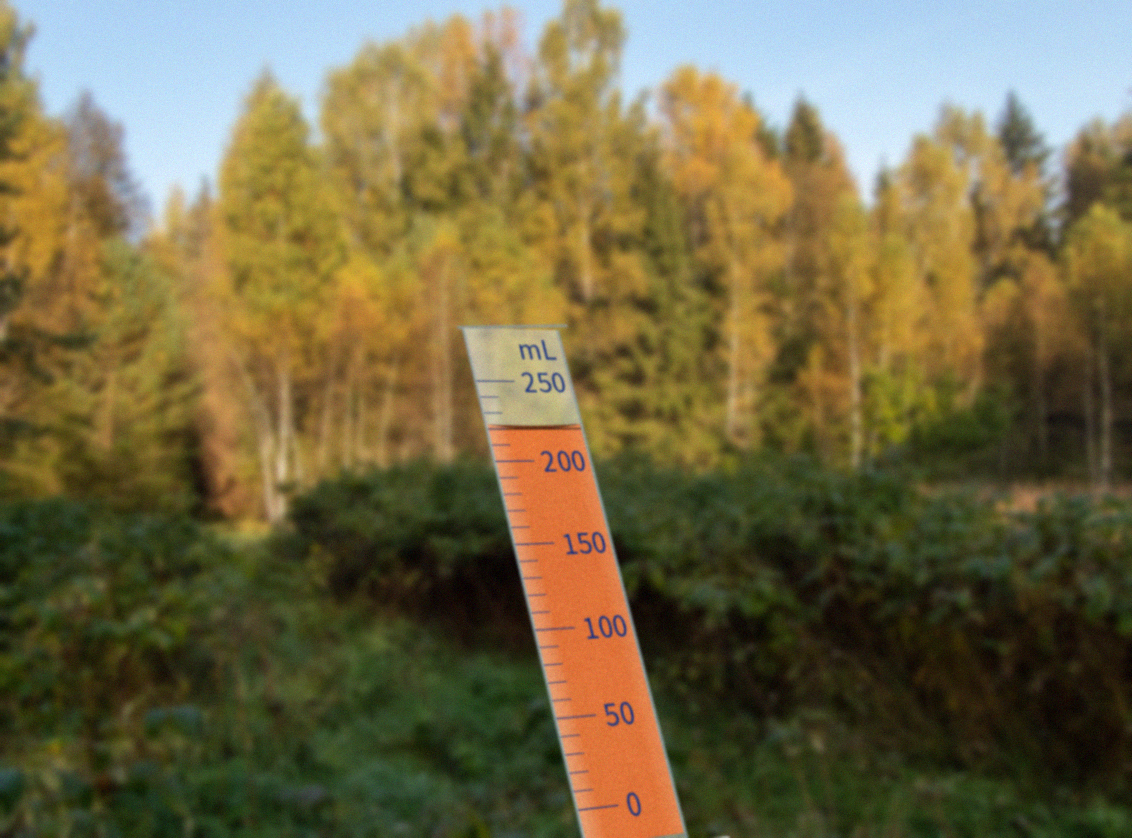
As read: 220 (mL)
